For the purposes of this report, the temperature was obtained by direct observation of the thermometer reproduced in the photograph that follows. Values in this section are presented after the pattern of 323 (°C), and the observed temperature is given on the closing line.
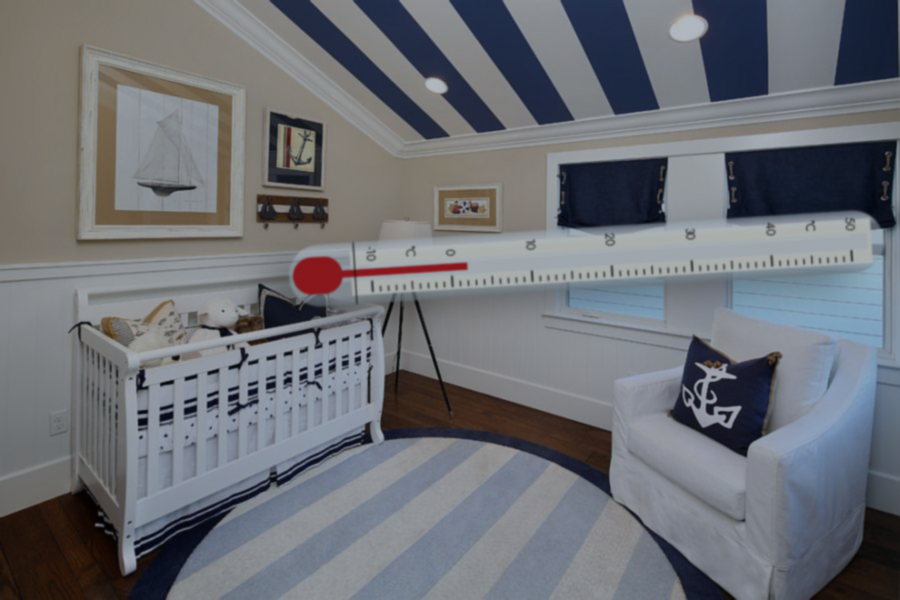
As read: 2 (°C)
